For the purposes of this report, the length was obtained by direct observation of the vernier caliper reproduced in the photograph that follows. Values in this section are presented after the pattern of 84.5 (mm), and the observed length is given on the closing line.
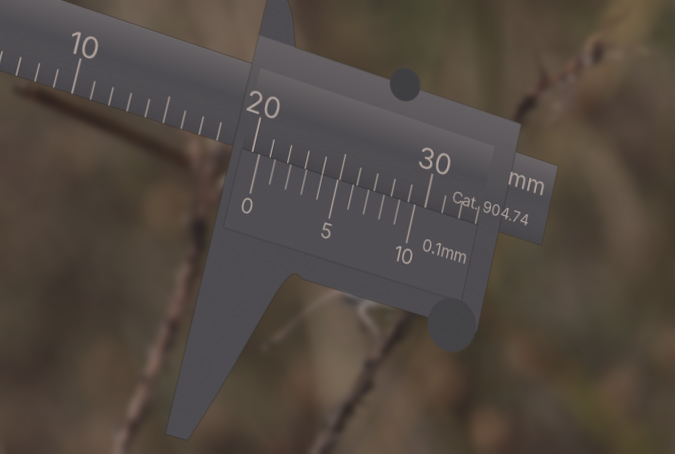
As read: 20.4 (mm)
